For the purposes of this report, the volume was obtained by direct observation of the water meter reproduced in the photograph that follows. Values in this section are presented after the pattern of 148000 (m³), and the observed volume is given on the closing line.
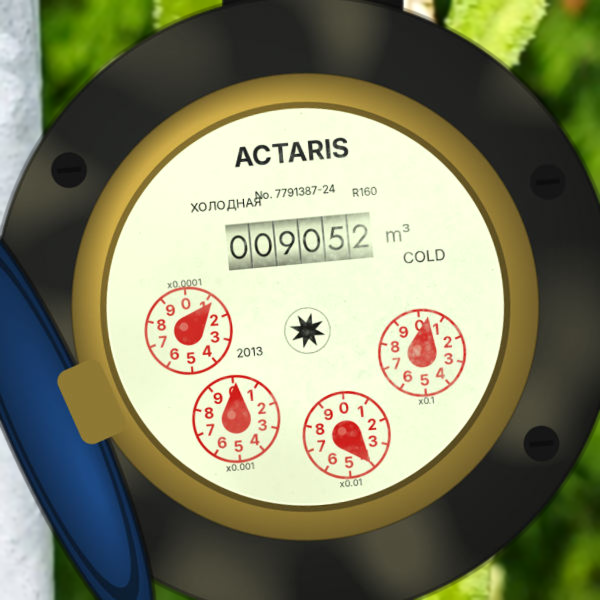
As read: 9052.0401 (m³)
